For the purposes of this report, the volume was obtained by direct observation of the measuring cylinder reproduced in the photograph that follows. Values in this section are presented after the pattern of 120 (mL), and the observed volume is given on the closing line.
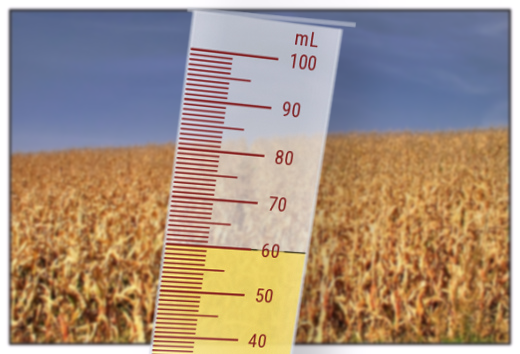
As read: 60 (mL)
